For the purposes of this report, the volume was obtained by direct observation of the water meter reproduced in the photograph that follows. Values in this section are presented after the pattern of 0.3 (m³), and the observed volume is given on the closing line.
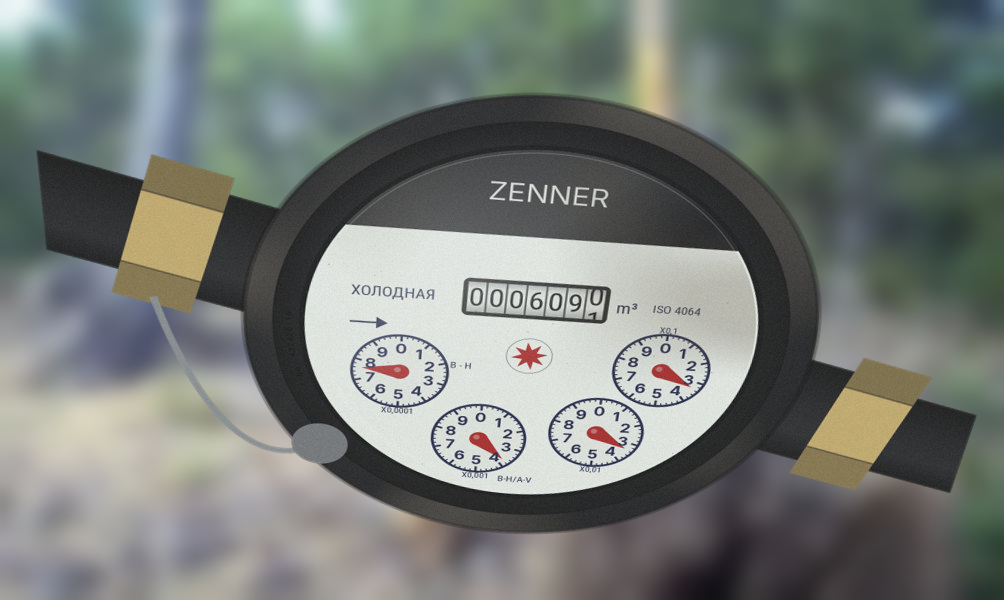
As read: 6090.3337 (m³)
